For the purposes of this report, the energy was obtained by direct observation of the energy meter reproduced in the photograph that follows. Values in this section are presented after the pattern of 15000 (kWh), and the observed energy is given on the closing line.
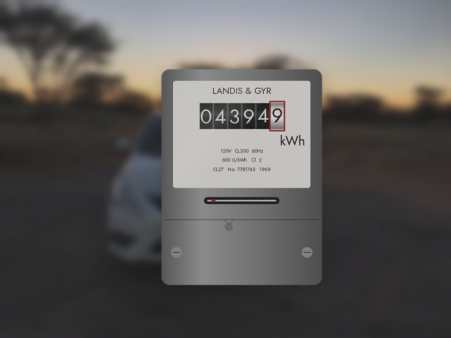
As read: 4394.9 (kWh)
